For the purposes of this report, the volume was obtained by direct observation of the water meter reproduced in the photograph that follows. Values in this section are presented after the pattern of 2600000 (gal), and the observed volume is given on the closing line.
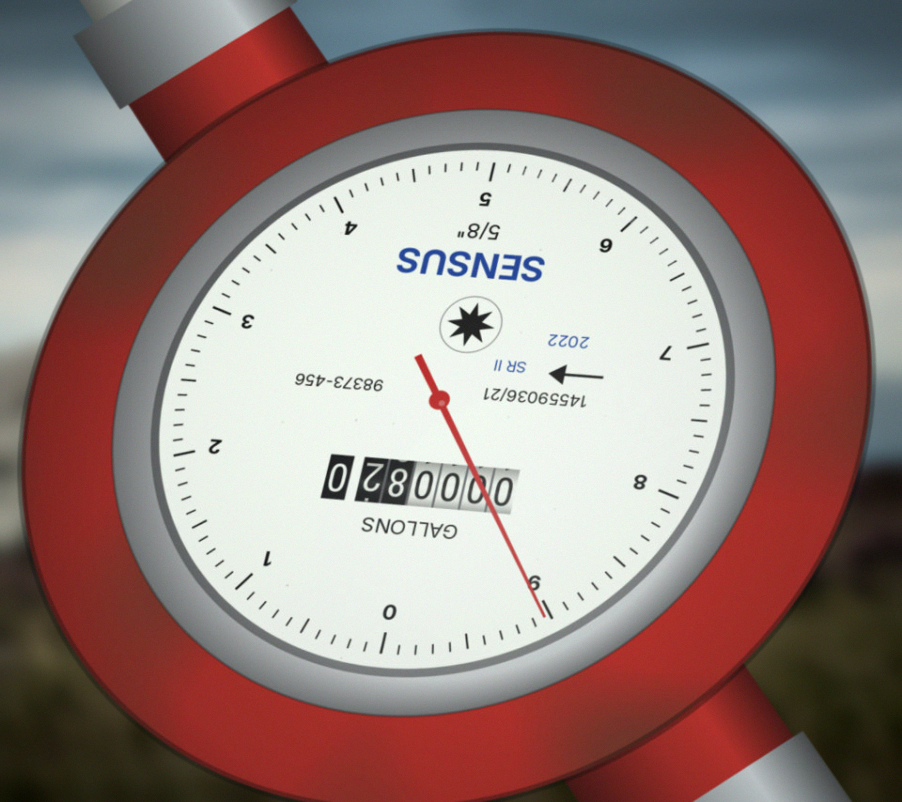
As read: 819.0 (gal)
